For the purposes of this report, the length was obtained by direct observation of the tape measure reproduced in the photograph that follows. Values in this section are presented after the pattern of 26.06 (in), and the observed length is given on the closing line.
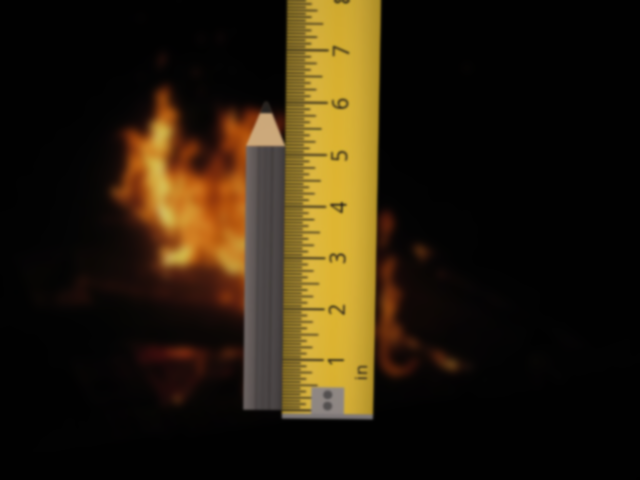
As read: 6 (in)
